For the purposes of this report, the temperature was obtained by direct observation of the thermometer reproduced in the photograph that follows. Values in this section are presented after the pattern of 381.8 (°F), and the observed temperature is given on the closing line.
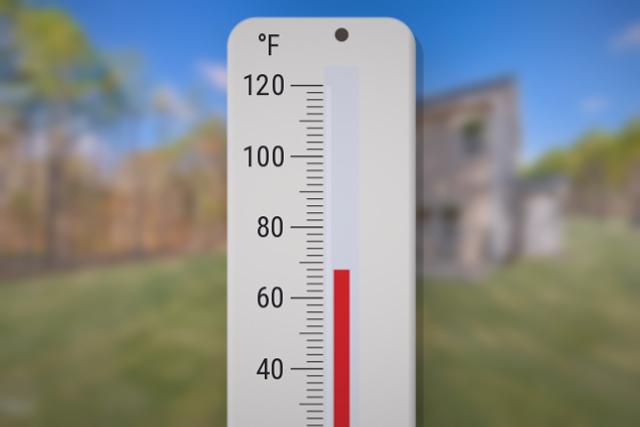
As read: 68 (°F)
